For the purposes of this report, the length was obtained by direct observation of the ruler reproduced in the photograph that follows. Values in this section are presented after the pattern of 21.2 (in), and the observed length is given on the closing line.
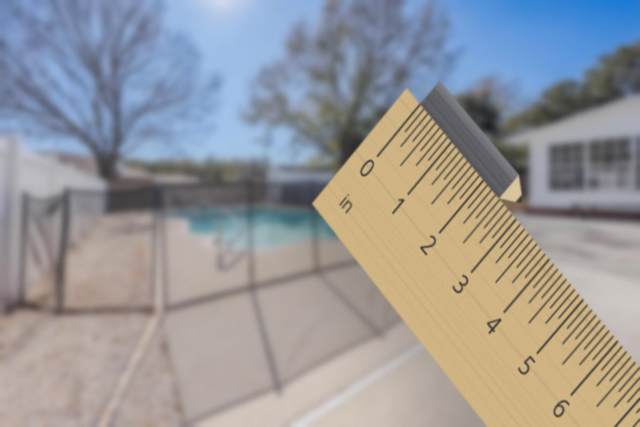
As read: 2.875 (in)
